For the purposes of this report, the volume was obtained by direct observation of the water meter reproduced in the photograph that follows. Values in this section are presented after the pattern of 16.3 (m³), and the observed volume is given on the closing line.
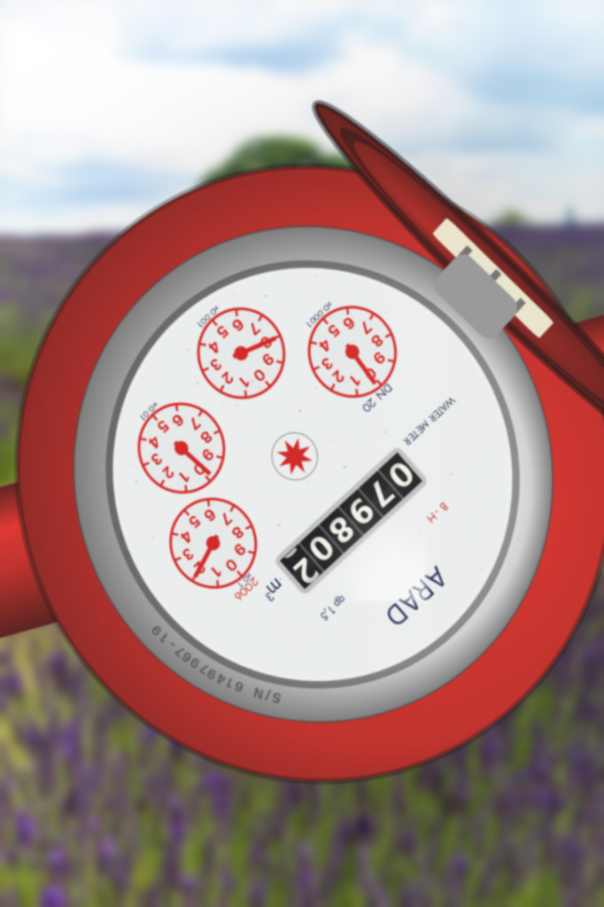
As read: 79802.1980 (m³)
